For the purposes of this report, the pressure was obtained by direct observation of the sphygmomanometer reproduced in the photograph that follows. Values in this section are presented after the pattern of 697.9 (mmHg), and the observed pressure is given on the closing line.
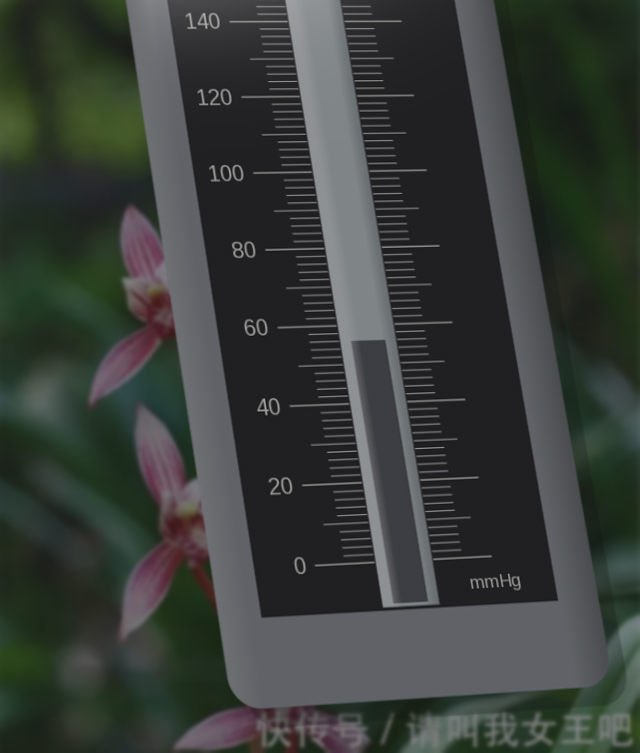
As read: 56 (mmHg)
